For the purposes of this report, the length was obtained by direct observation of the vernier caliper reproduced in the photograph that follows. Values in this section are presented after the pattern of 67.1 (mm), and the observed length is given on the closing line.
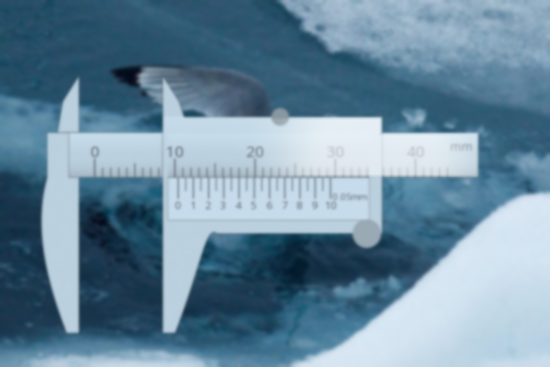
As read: 10.4 (mm)
